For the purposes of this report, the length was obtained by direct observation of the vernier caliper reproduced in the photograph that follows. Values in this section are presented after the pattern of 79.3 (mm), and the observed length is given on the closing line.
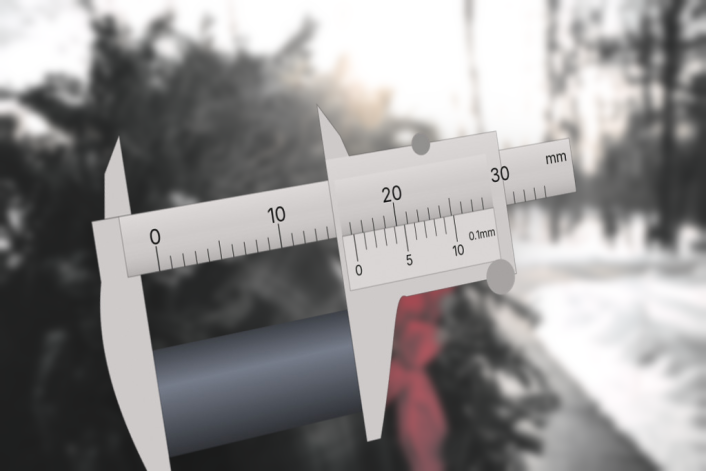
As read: 16.2 (mm)
